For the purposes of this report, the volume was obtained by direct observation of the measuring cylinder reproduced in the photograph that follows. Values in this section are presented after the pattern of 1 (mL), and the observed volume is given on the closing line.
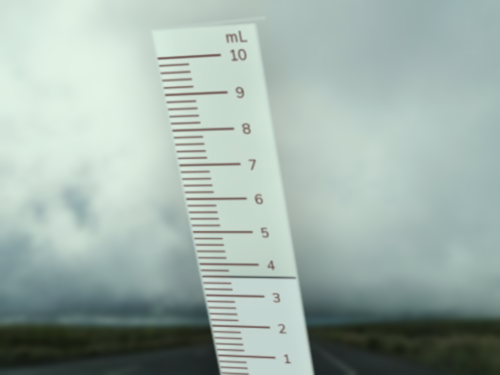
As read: 3.6 (mL)
